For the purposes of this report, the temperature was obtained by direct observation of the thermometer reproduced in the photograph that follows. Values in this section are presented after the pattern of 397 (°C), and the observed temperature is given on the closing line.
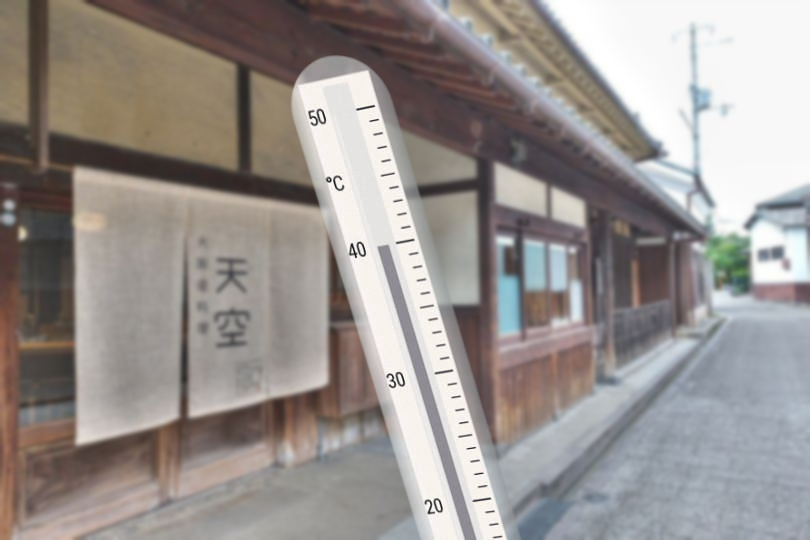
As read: 40 (°C)
